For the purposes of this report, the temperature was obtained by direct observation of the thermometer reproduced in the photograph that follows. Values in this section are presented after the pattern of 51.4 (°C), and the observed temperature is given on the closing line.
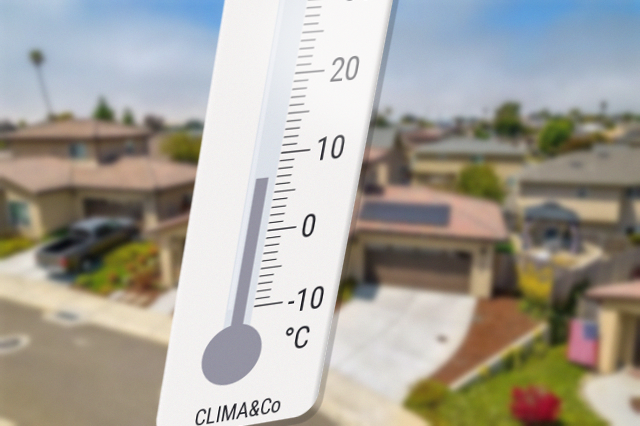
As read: 7 (°C)
